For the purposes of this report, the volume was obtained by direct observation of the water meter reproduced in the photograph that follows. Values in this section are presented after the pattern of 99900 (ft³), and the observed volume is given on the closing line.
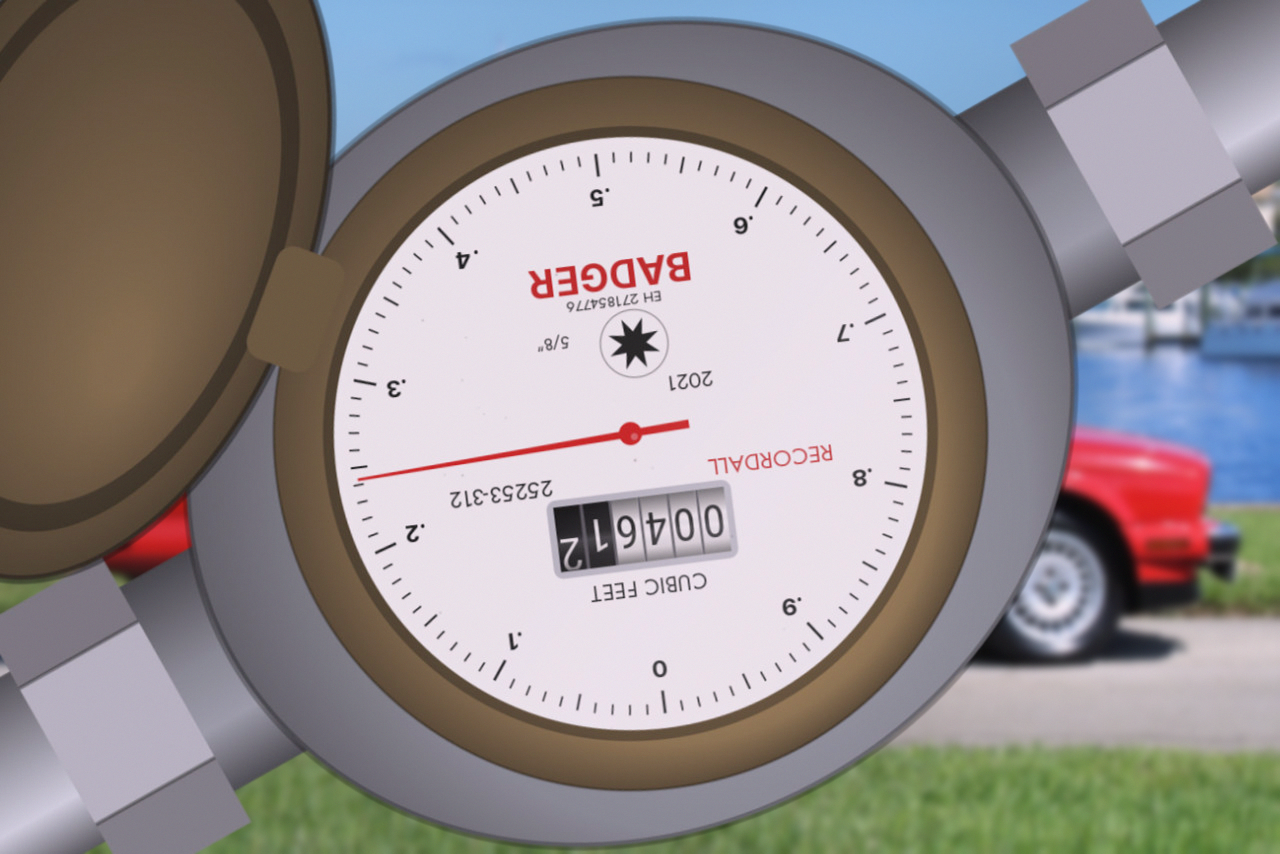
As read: 4612.24 (ft³)
